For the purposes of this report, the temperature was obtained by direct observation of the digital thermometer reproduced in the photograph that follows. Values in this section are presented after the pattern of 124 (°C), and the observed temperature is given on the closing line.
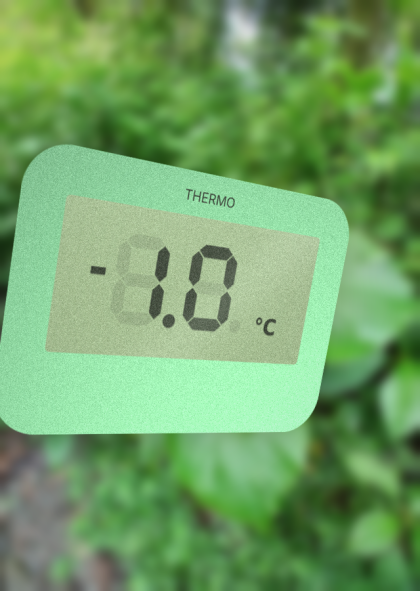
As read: -1.0 (°C)
